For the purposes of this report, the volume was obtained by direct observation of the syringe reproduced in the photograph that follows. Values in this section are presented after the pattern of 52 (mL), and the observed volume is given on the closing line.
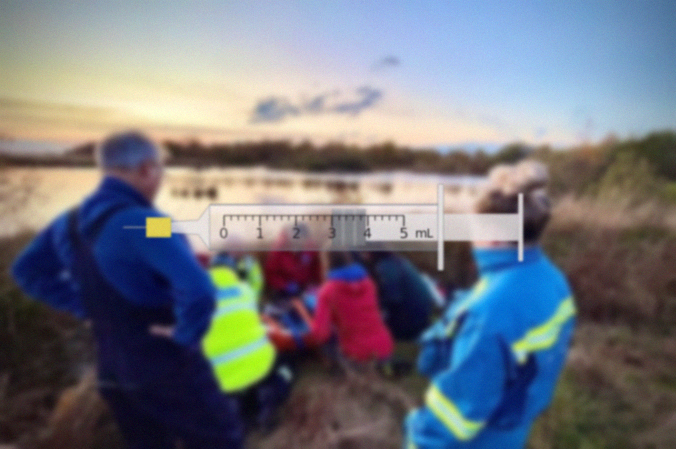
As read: 3 (mL)
